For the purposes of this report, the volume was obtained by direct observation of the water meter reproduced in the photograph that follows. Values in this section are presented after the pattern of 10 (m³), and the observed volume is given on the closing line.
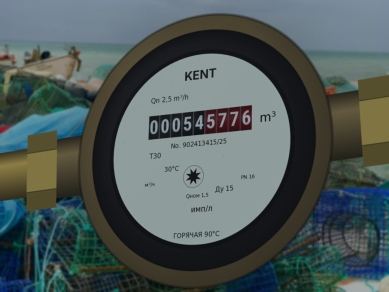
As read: 54.5776 (m³)
